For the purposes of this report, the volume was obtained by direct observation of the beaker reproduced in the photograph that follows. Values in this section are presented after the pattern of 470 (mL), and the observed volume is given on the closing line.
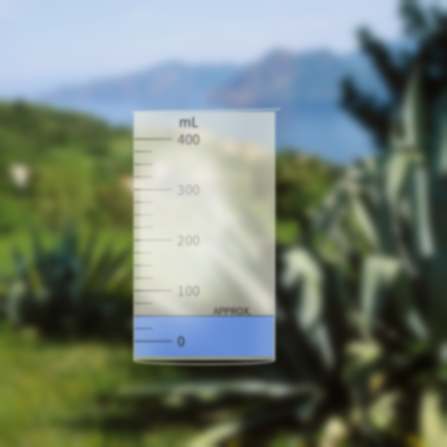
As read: 50 (mL)
